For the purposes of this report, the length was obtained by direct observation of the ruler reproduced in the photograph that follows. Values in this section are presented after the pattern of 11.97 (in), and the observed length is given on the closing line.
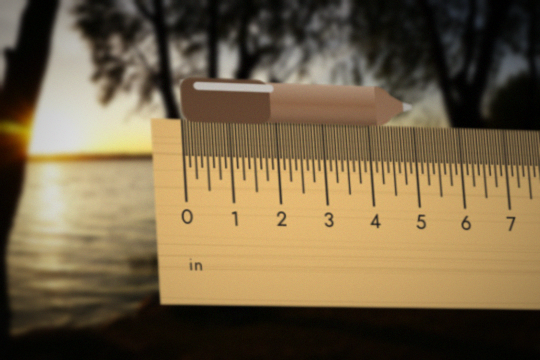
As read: 5 (in)
